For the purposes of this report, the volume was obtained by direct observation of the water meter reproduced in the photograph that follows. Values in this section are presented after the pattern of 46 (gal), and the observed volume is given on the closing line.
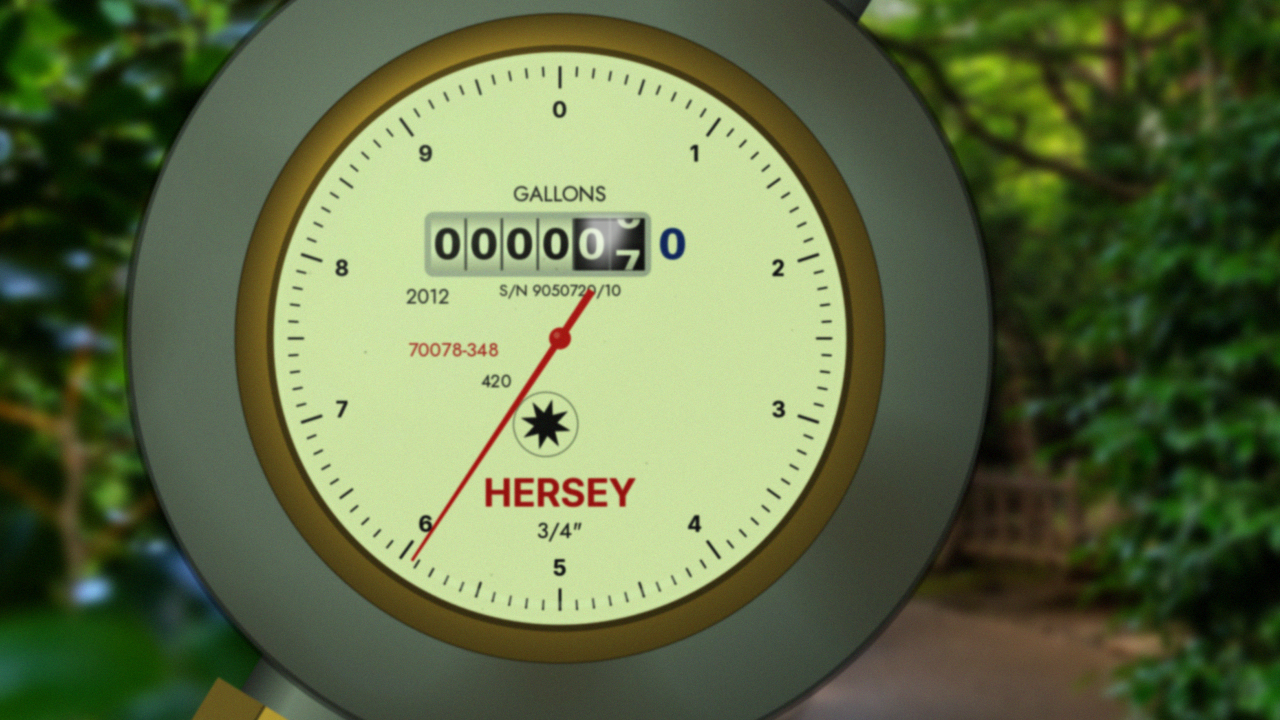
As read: 65.9 (gal)
